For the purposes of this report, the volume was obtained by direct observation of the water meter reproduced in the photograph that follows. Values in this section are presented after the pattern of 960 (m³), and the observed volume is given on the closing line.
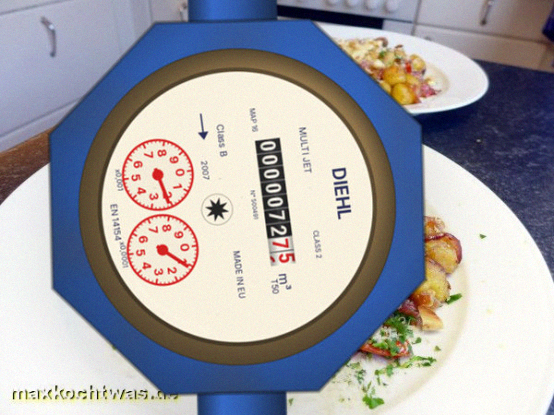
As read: 72.7521 (m³)
